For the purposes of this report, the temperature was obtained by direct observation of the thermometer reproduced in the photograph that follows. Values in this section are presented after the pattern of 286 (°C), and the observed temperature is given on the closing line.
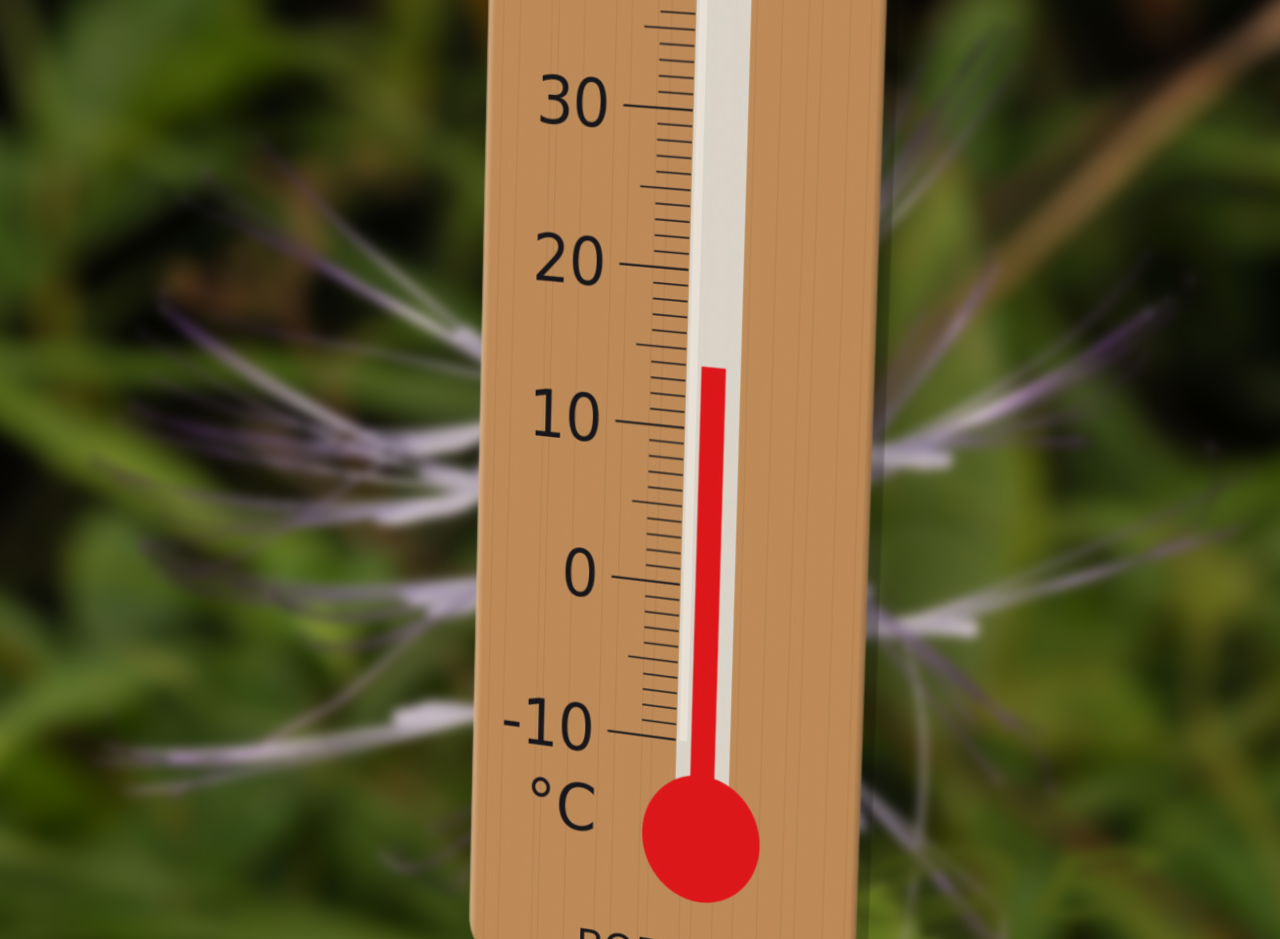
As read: 14 (°C)
